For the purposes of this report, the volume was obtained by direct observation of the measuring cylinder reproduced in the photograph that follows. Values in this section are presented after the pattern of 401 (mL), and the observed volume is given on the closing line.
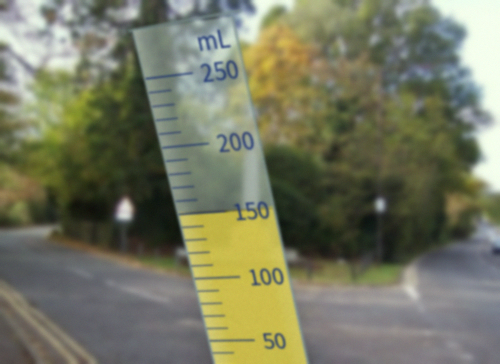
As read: 150 (mL)
